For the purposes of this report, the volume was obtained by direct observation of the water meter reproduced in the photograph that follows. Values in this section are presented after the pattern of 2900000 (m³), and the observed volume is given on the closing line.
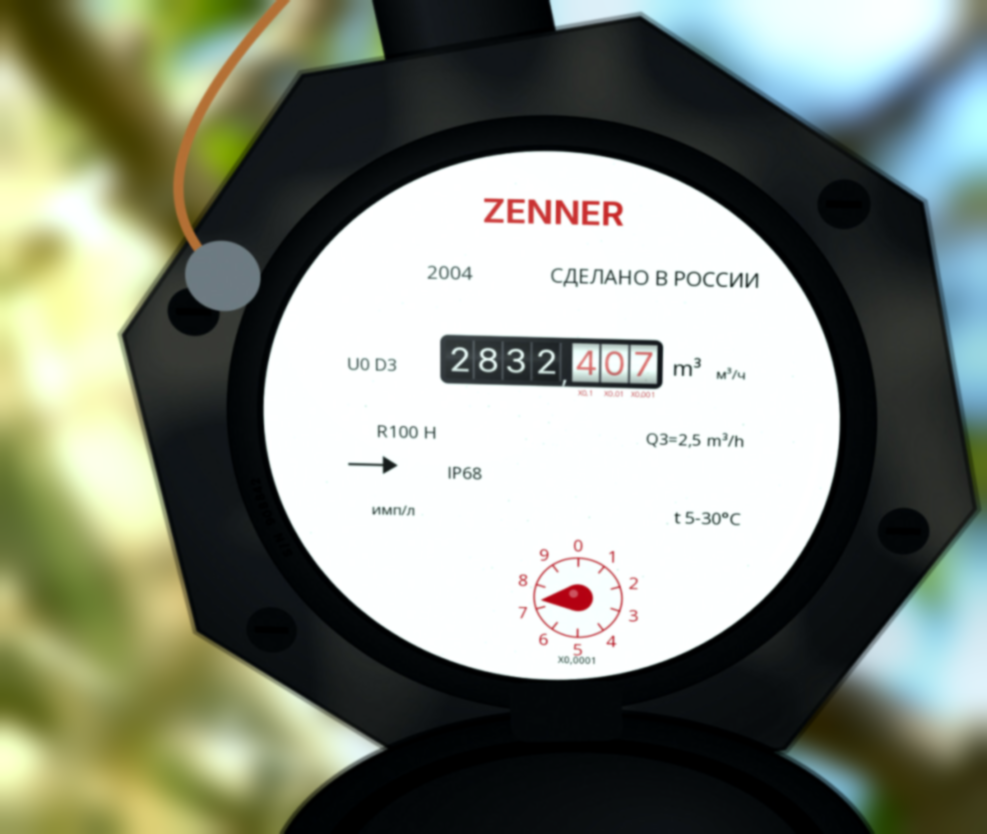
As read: 2832.4077 (m³)
